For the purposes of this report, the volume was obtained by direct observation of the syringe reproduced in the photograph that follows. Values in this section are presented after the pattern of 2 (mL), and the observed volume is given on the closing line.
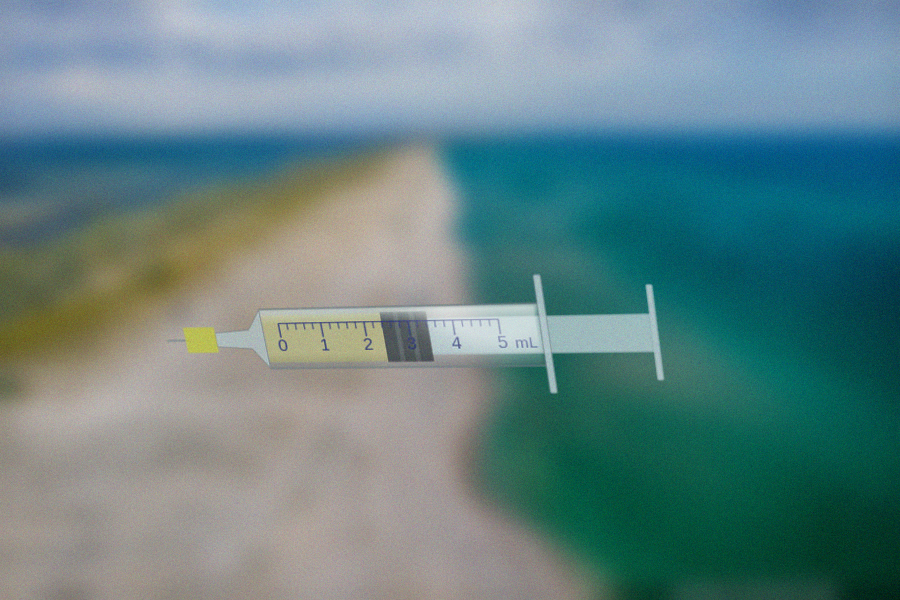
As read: 2.4 (mL)
